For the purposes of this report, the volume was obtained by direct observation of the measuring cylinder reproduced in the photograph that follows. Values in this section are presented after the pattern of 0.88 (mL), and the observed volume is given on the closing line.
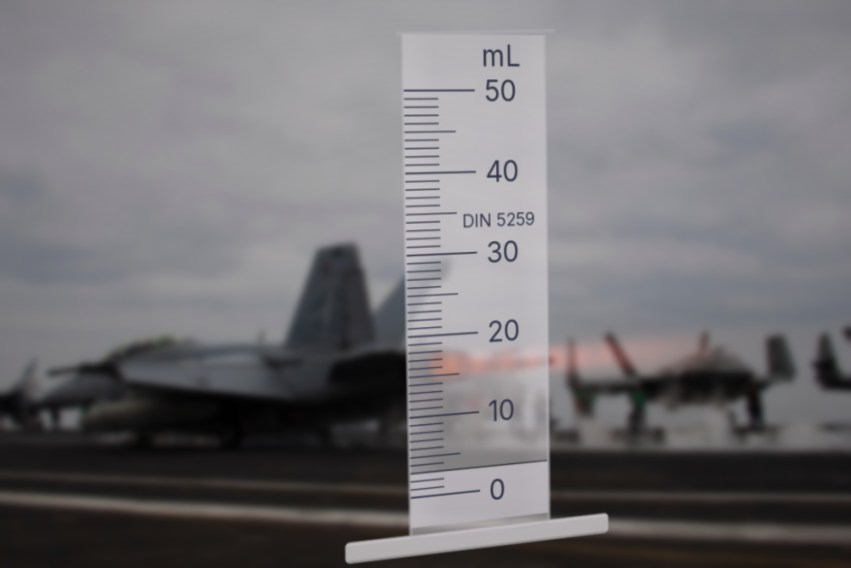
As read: 3 (mL)
